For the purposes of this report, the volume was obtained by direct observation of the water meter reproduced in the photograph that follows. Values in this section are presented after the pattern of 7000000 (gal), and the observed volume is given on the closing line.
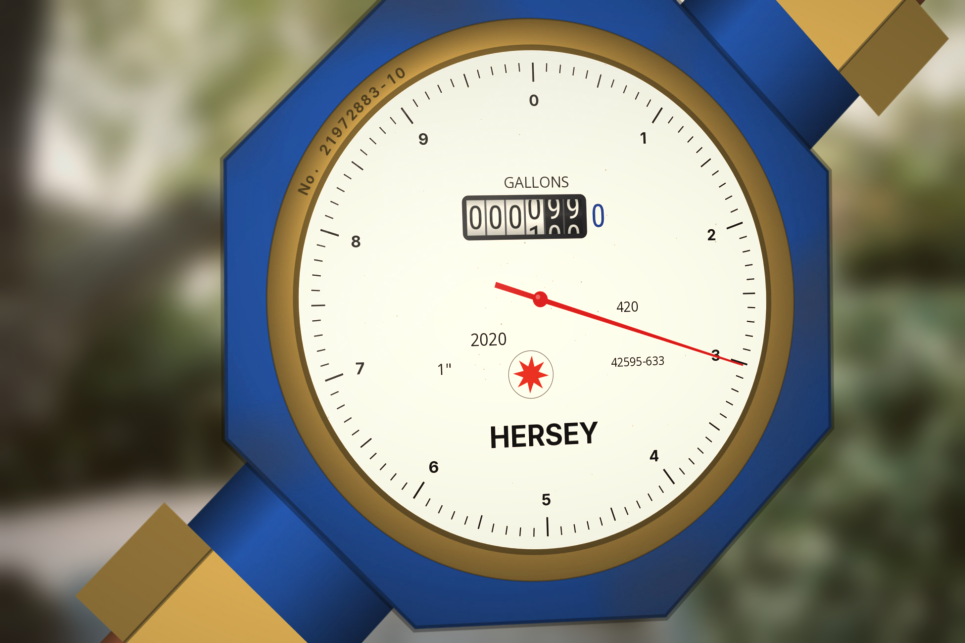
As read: 993.0 (gal)
